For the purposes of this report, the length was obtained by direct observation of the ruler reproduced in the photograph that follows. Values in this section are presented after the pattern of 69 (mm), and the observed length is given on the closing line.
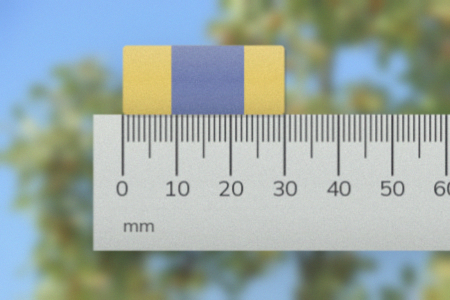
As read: 30 (mm)
